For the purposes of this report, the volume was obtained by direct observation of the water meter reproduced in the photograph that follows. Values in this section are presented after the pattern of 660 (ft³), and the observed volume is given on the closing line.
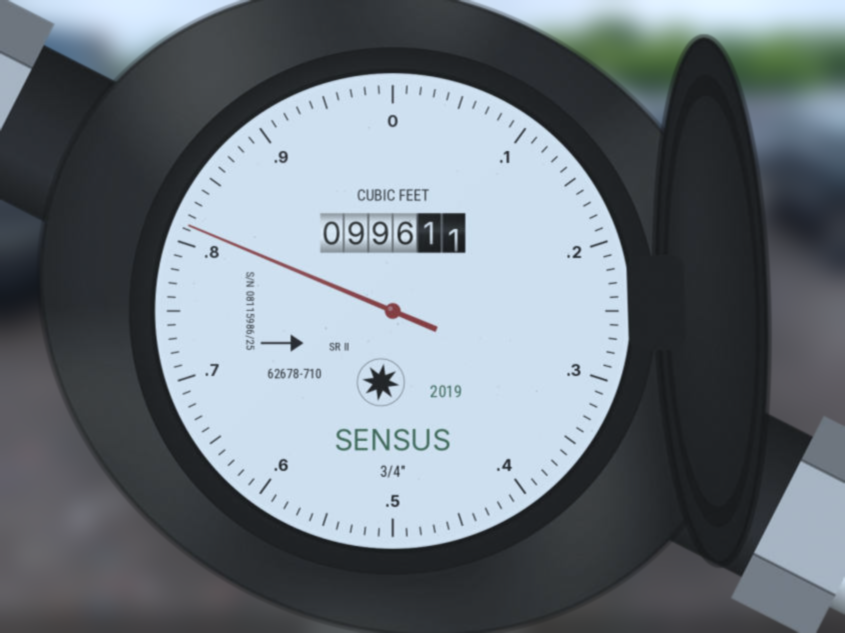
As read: 99610.81 (ft³)
